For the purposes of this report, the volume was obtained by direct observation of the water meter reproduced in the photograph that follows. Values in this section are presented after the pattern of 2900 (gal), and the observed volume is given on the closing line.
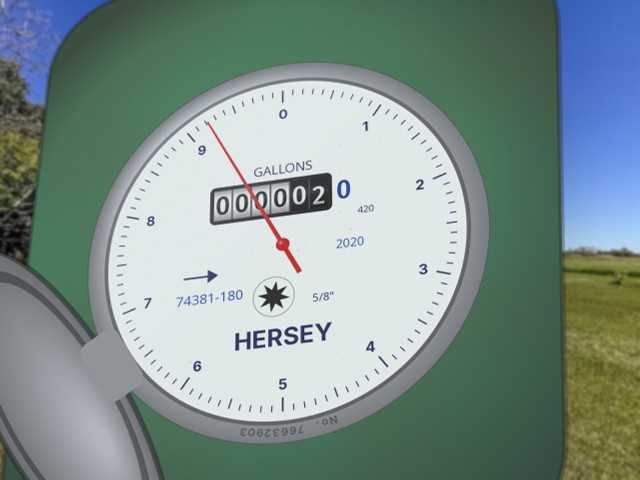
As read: 19.2 (gal)
